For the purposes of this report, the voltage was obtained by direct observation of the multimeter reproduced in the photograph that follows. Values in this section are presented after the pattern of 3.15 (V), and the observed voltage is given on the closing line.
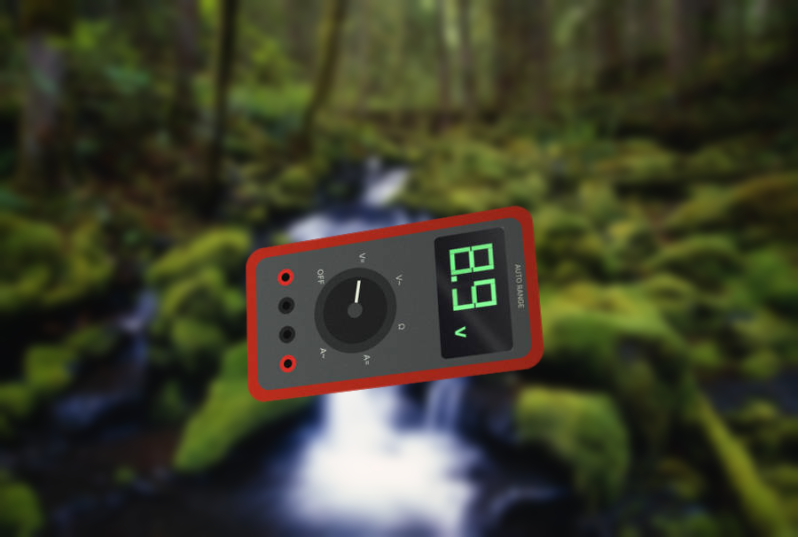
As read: 8.9 (V)
